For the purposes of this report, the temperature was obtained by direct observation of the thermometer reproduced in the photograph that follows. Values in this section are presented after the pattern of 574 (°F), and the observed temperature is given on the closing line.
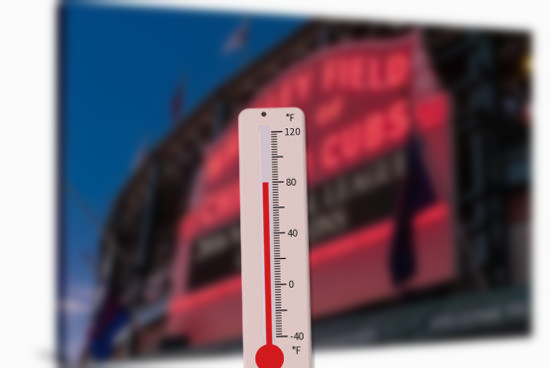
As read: 80 (°F)
